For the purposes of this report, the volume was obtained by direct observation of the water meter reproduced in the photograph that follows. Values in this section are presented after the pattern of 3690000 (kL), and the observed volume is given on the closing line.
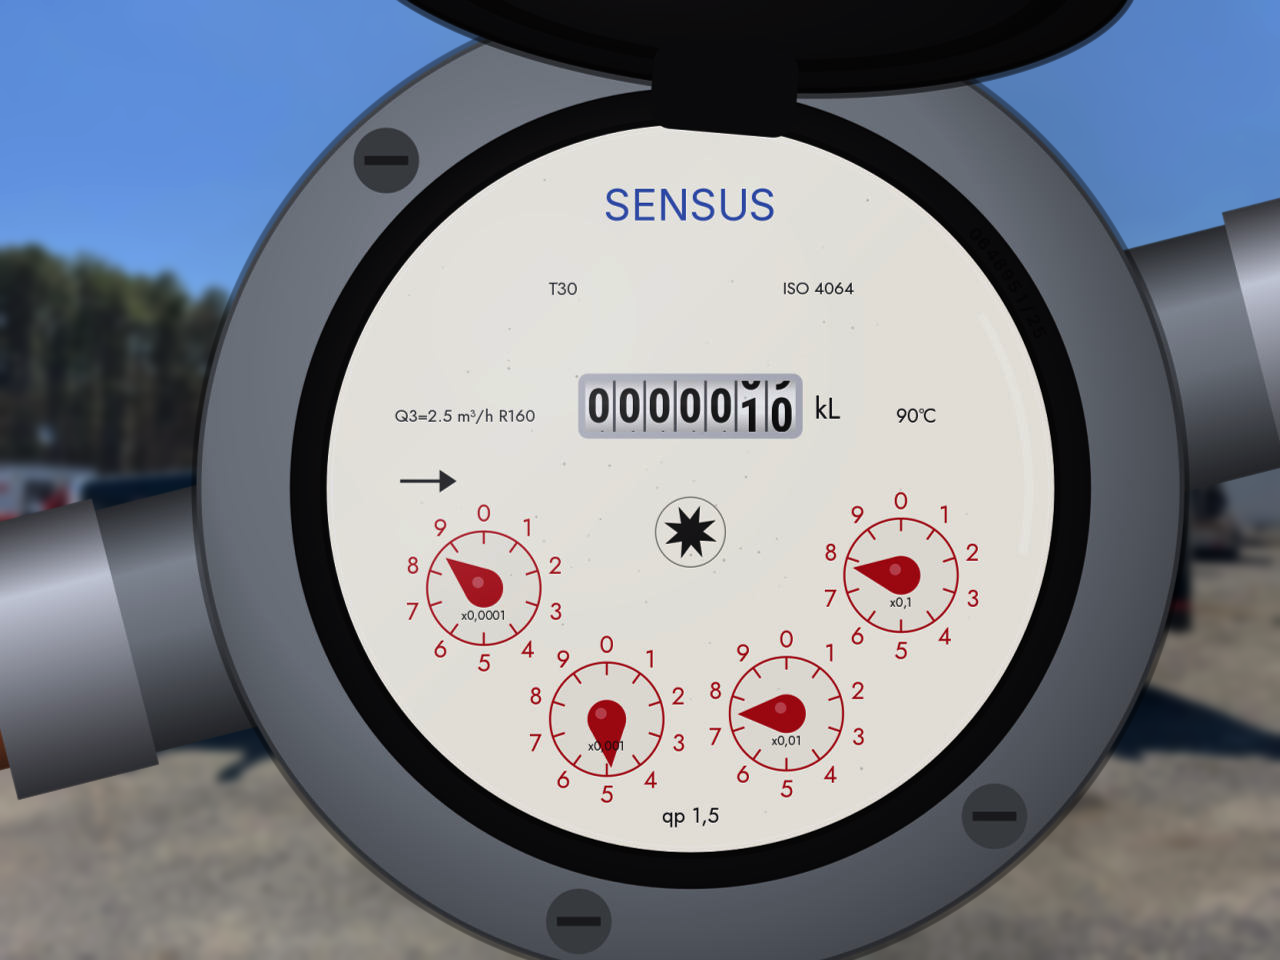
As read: 9.7748 (kL)
